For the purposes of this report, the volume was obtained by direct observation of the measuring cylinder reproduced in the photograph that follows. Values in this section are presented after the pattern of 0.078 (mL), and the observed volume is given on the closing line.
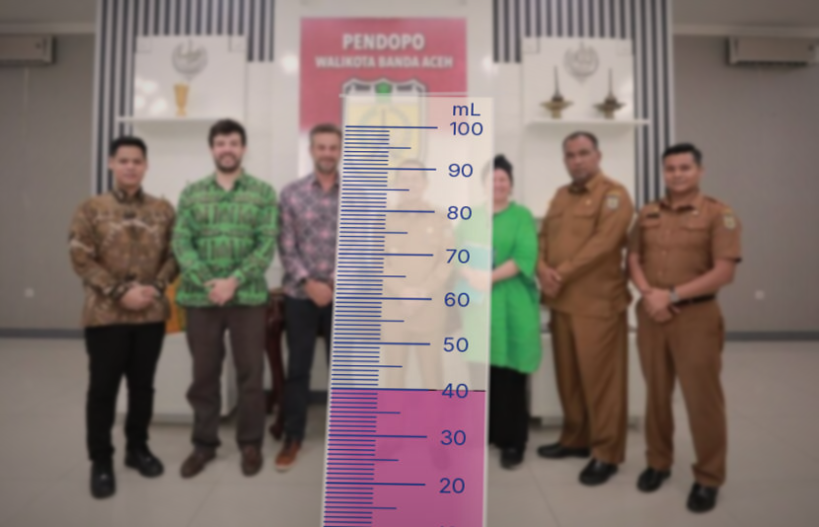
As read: 40 (mL)
